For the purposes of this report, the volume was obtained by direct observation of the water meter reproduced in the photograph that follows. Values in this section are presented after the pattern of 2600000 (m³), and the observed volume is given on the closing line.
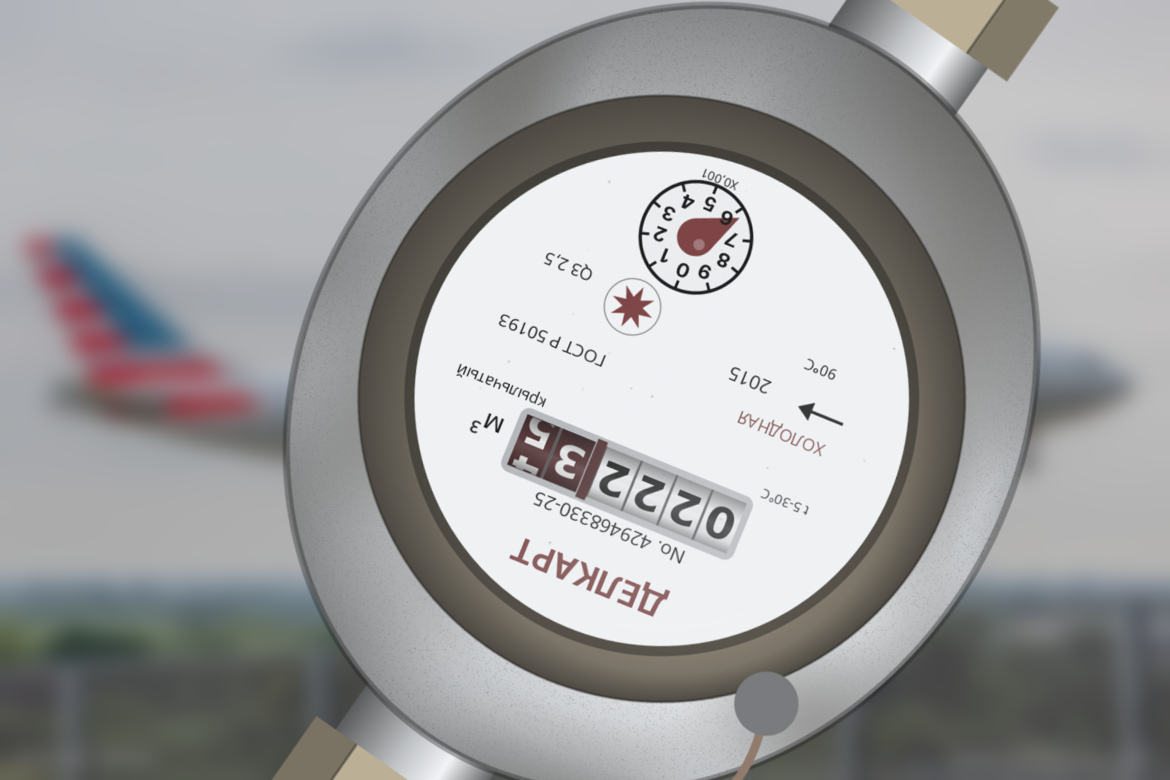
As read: 222.346 (m³)
